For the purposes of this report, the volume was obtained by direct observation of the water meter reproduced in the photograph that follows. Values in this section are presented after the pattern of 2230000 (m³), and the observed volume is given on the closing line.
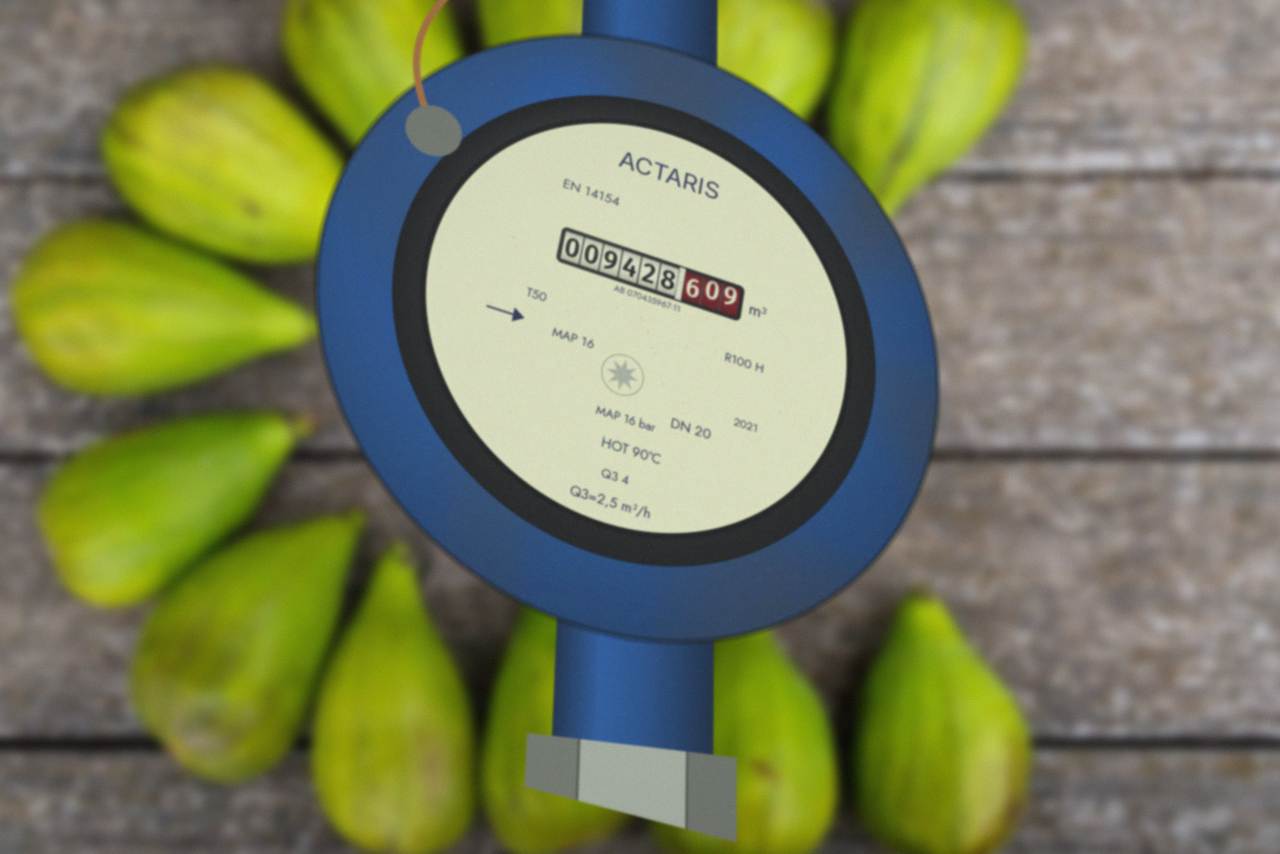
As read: 9428.609 (m³)
